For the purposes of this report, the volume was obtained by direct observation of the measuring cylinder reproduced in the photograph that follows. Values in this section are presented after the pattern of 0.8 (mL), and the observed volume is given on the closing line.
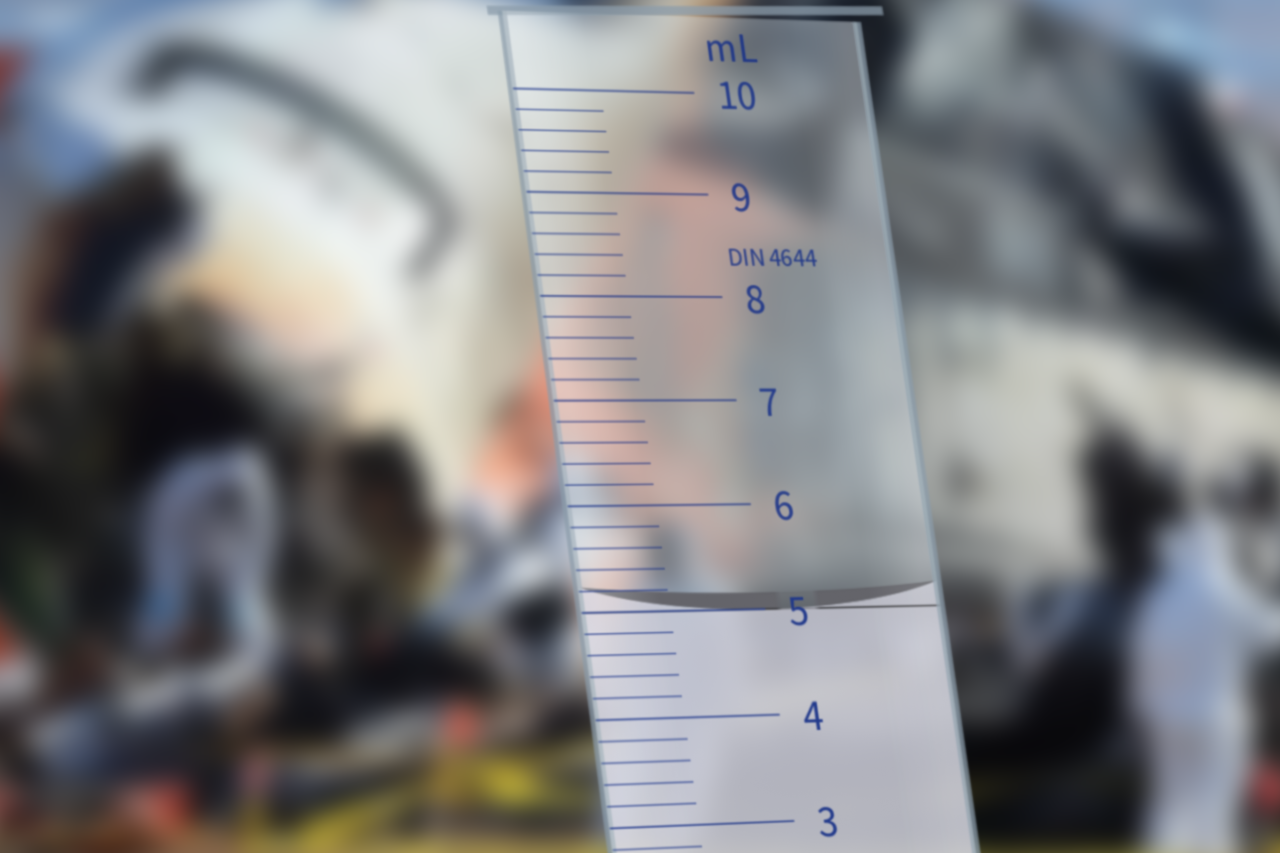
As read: 5 (mL)
